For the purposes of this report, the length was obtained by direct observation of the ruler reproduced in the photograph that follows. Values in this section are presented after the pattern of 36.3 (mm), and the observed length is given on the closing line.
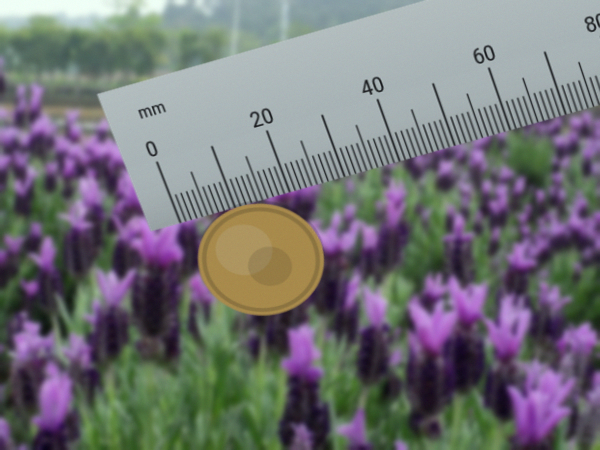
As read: 22 (mm)
